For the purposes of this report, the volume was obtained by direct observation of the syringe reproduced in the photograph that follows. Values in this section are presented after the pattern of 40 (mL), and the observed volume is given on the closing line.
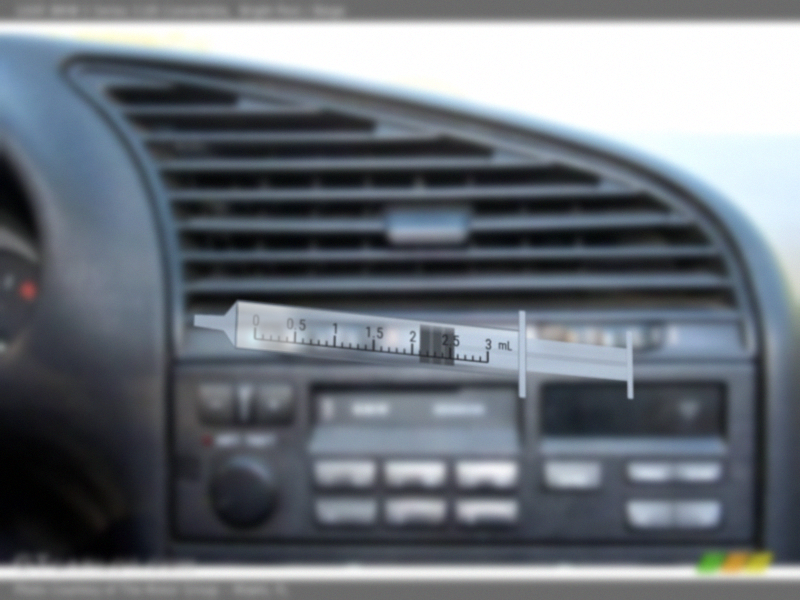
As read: 2.1 (mL)
